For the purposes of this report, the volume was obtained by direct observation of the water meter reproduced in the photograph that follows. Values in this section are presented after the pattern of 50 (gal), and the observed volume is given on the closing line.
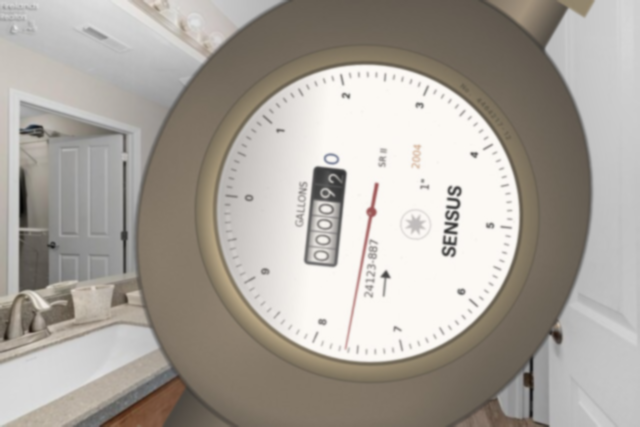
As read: 917.6 (gal)
